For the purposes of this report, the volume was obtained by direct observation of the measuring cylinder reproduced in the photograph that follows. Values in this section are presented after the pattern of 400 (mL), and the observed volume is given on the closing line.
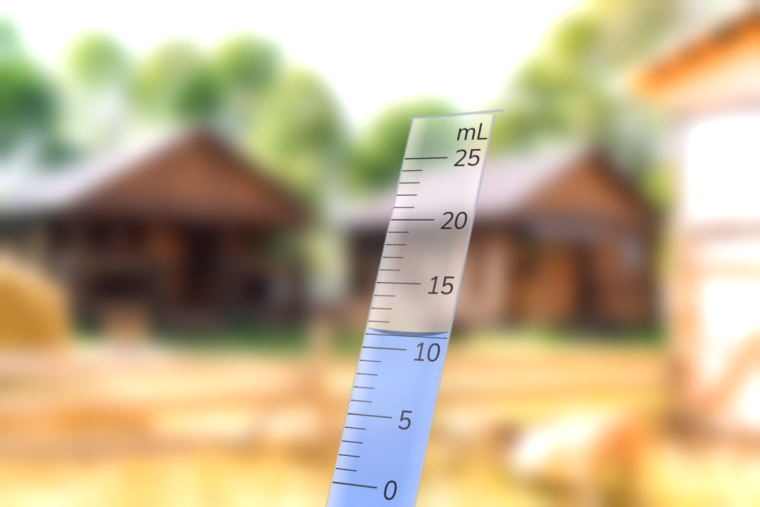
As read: 11 (mL)
